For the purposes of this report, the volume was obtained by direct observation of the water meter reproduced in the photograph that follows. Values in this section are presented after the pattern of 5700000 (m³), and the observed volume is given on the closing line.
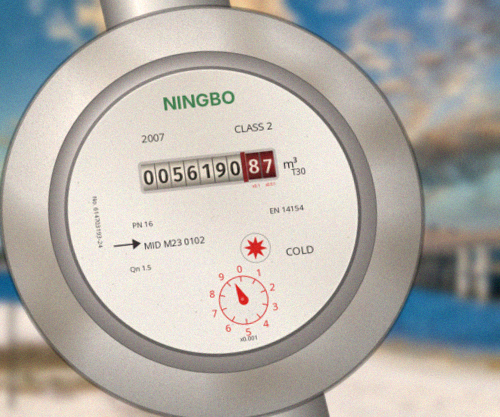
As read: 56190.869 (m³)
